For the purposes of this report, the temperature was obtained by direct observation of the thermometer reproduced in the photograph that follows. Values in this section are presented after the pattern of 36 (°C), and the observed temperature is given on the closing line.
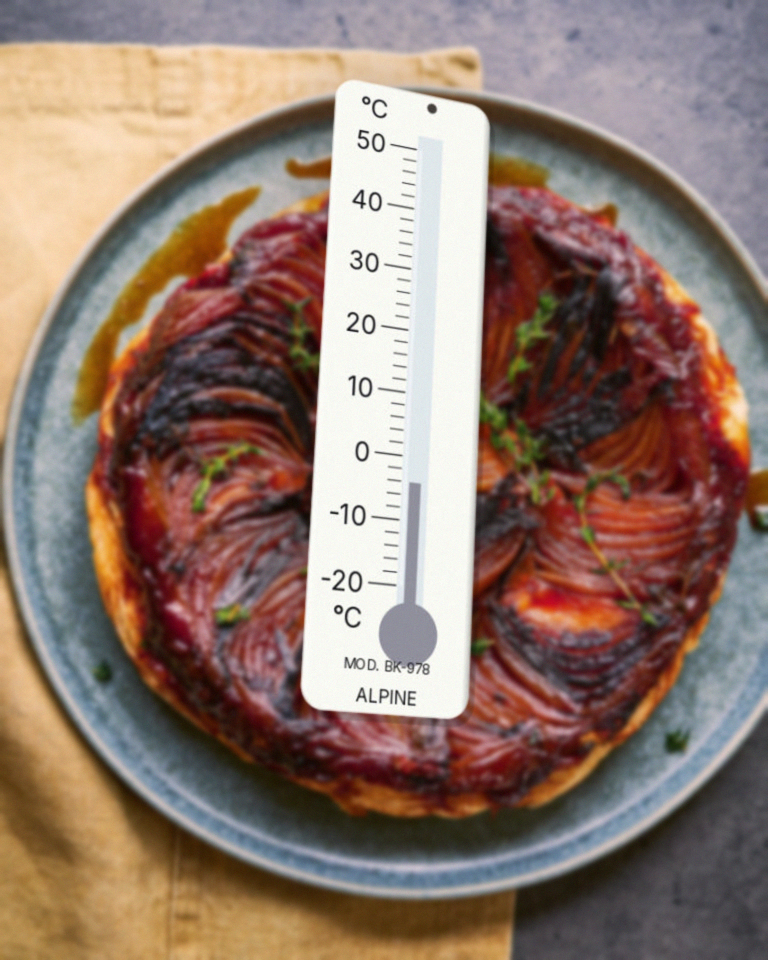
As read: -4 (°C)
